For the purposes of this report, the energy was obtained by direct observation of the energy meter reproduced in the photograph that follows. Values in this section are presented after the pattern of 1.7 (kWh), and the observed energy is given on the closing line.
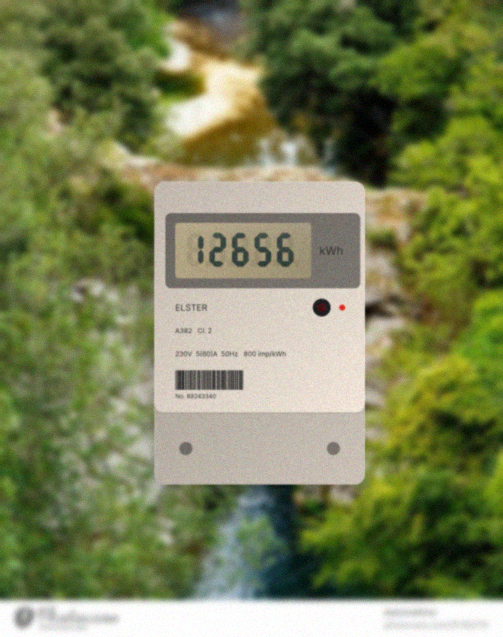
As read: 12656 (kWh)
